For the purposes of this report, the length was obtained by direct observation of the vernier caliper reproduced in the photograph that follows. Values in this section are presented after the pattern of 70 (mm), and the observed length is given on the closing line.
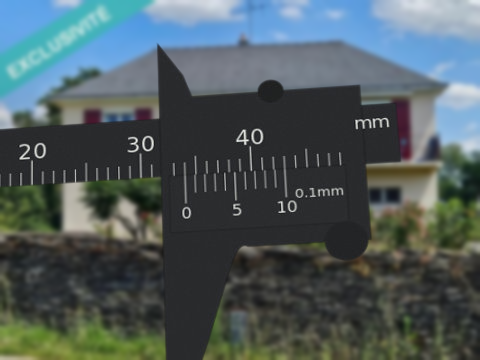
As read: 34.0 (mm)
